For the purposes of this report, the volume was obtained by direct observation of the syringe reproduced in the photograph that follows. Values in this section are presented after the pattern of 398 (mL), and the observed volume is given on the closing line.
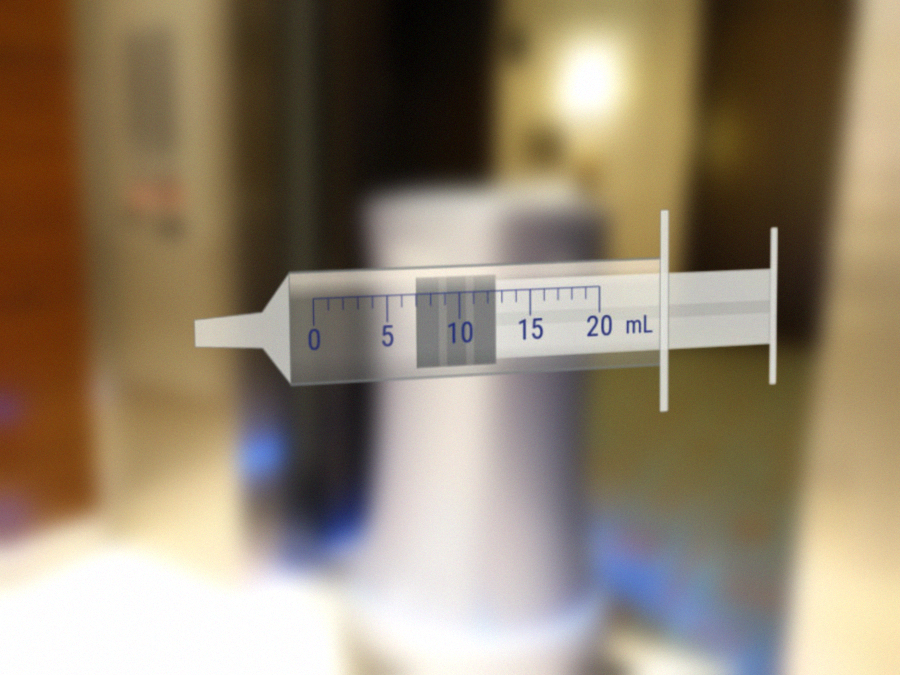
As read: 7 (mL)
